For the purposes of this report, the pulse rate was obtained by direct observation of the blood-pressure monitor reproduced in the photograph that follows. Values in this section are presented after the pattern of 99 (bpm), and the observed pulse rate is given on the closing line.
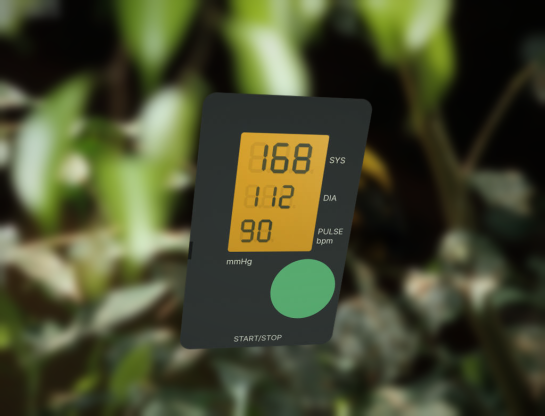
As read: 90 (bpm)
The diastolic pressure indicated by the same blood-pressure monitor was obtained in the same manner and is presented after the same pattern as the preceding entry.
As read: 112 (mmHg)
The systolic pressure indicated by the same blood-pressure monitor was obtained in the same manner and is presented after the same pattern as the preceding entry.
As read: 168 (mmHg)
